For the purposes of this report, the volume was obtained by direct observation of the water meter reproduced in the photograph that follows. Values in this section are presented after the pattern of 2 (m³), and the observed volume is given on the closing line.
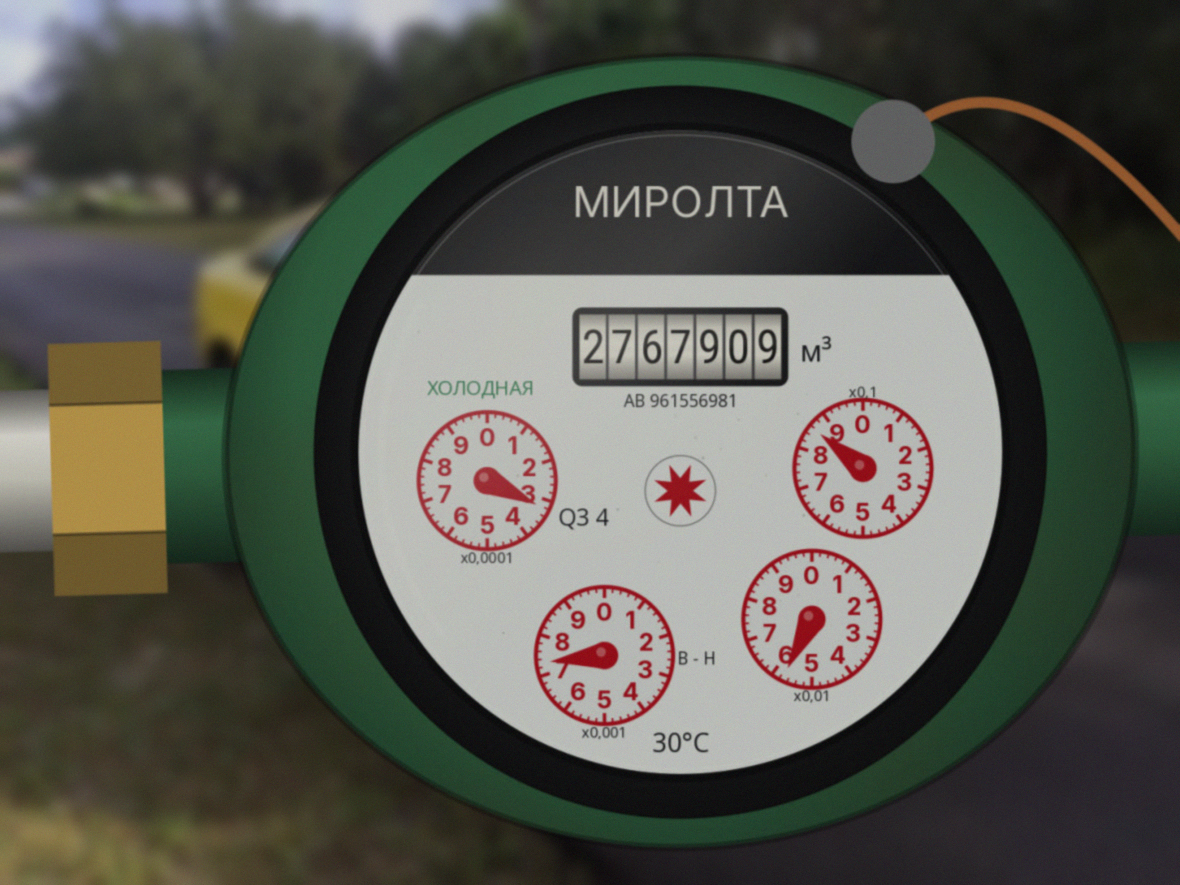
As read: 2767909.8573 (m³)
